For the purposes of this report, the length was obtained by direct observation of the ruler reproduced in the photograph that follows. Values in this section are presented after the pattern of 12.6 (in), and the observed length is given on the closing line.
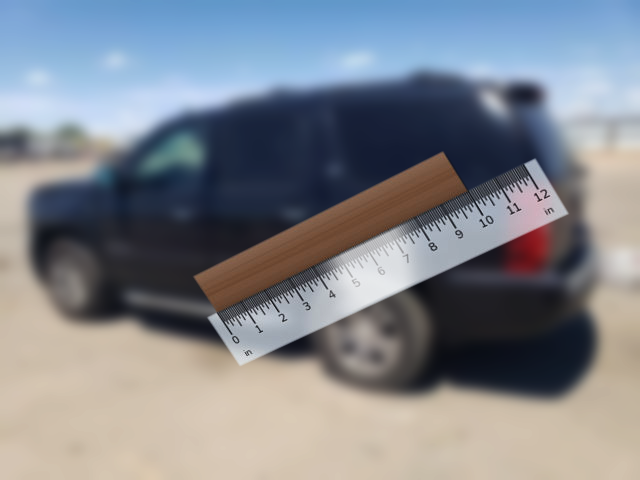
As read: 10 (in)
